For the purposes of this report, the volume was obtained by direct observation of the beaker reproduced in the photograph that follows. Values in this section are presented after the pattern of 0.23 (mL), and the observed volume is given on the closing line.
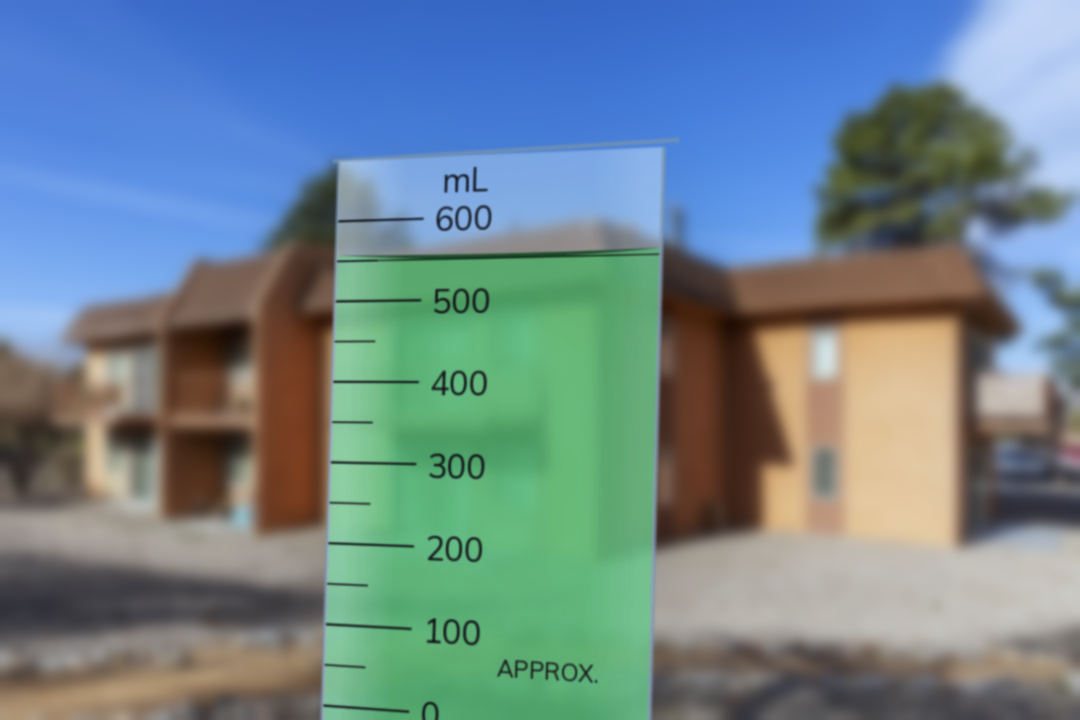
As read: 550 (mL)
